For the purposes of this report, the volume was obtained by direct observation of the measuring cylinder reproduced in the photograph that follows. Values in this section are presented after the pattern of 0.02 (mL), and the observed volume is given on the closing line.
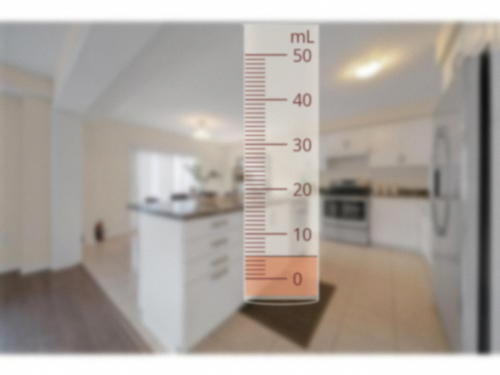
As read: 5 (mL)
